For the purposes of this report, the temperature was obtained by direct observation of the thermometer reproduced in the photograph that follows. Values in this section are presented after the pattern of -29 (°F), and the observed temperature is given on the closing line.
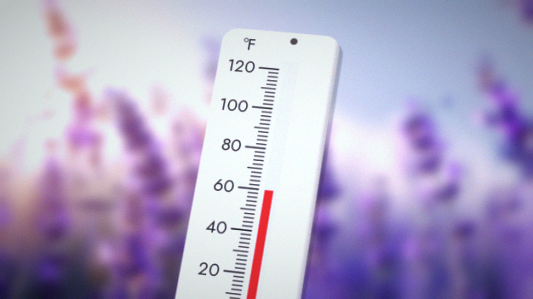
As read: 60 (°F)
